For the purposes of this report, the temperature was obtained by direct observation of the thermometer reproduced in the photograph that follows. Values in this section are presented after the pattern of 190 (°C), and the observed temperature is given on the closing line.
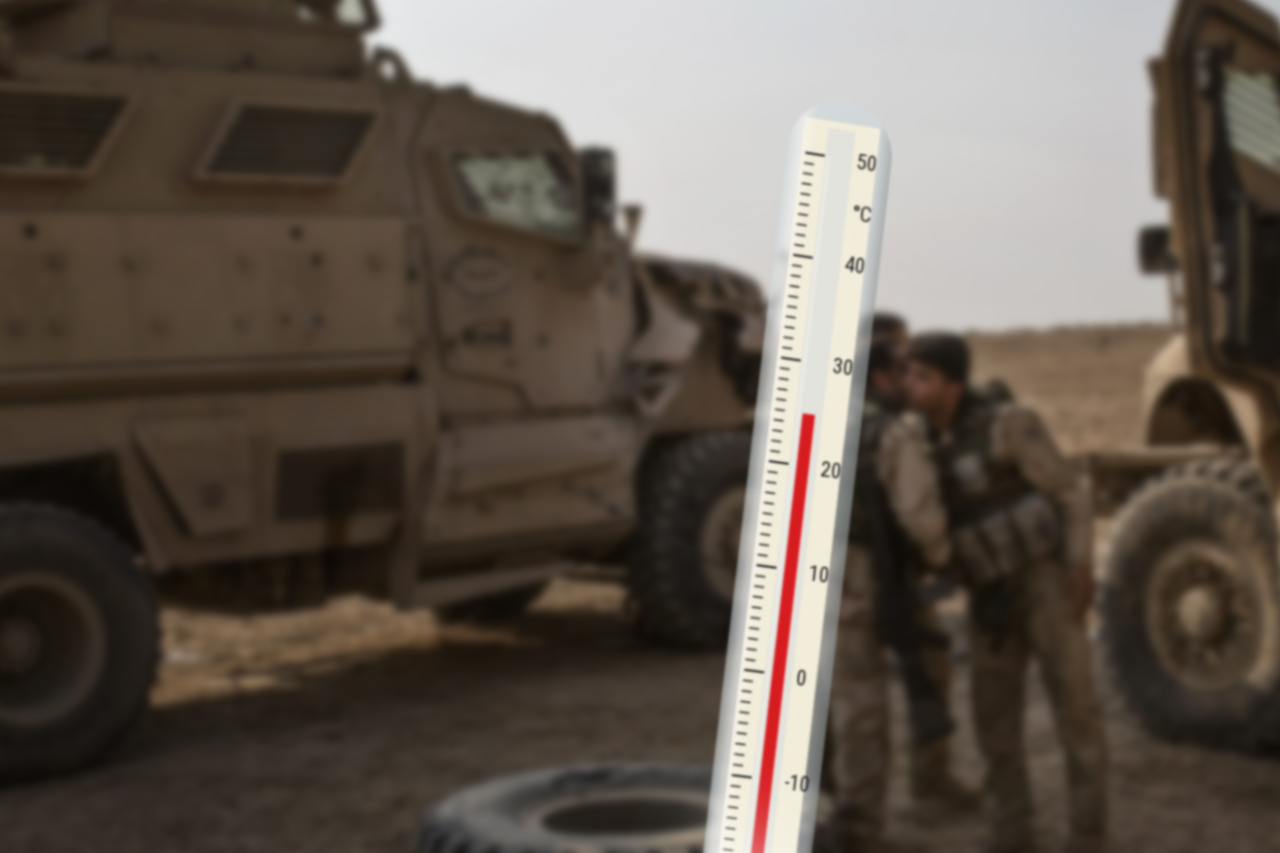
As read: 25 (°C)
